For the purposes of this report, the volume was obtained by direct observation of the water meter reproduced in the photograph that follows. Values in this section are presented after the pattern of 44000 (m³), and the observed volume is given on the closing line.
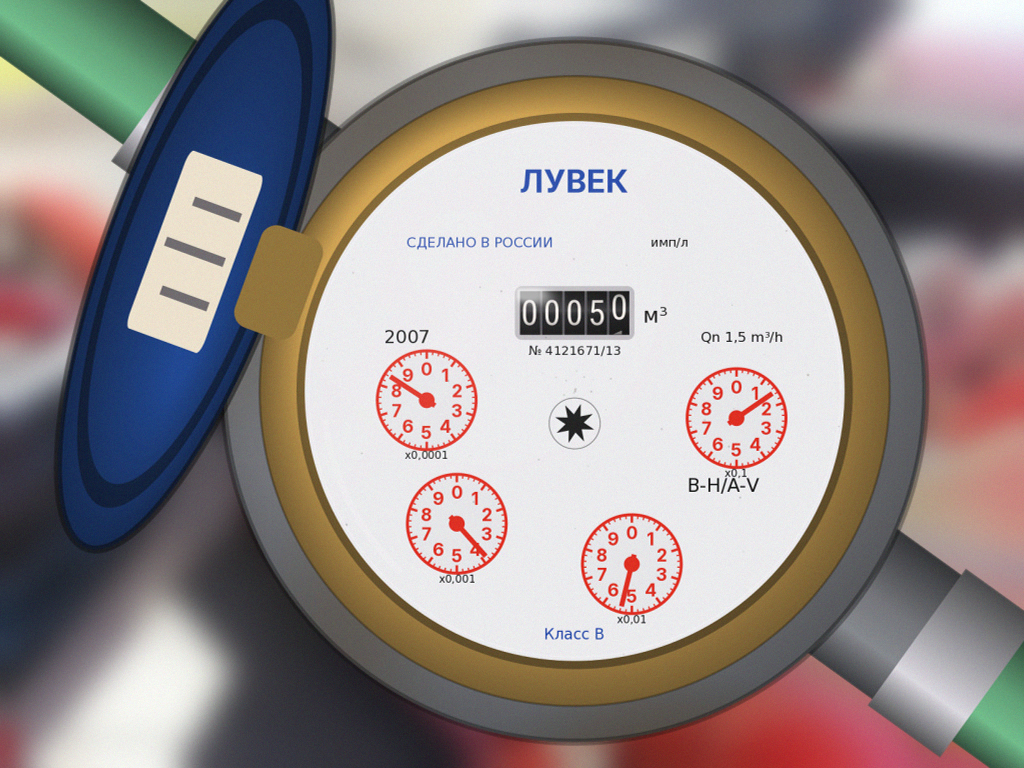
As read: 50.1538 (m³)
